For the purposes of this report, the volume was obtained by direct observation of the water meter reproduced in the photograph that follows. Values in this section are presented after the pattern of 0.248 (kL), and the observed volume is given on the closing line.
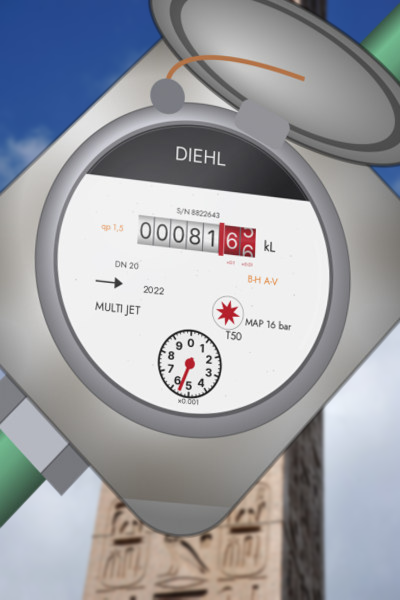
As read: 81.655 (kL)
